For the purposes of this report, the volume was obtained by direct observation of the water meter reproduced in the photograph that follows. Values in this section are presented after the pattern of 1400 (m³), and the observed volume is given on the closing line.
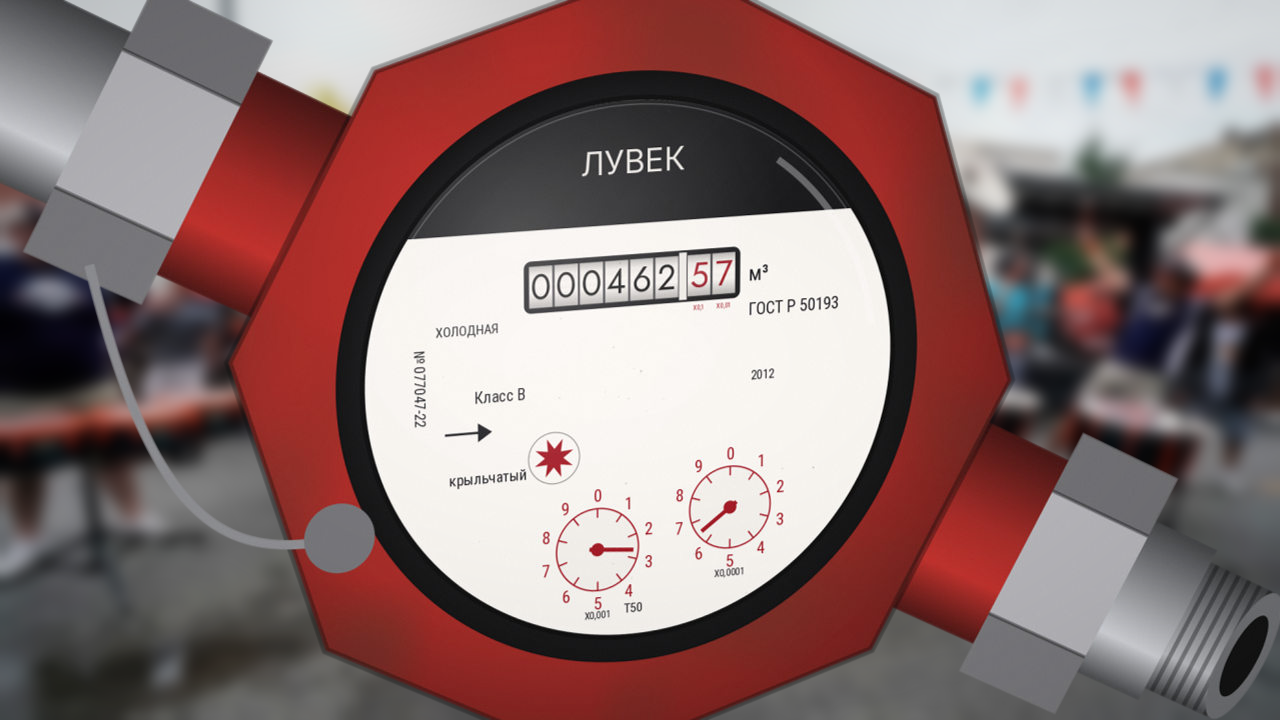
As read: 462.5726 (m³)
